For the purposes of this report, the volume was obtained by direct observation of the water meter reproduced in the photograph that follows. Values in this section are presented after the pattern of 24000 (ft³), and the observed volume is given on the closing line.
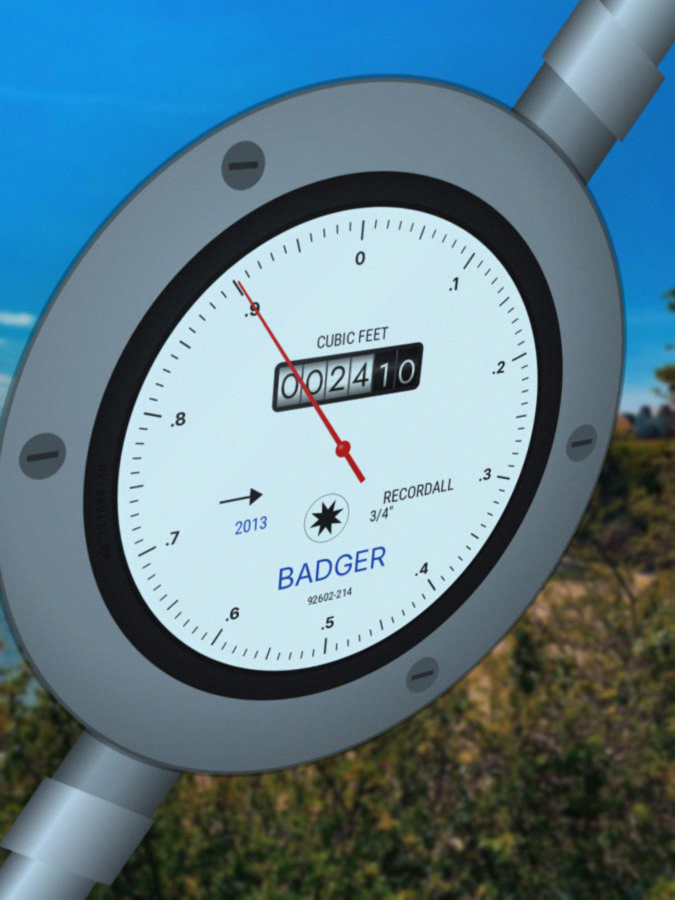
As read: 2409.90 (ft³)
